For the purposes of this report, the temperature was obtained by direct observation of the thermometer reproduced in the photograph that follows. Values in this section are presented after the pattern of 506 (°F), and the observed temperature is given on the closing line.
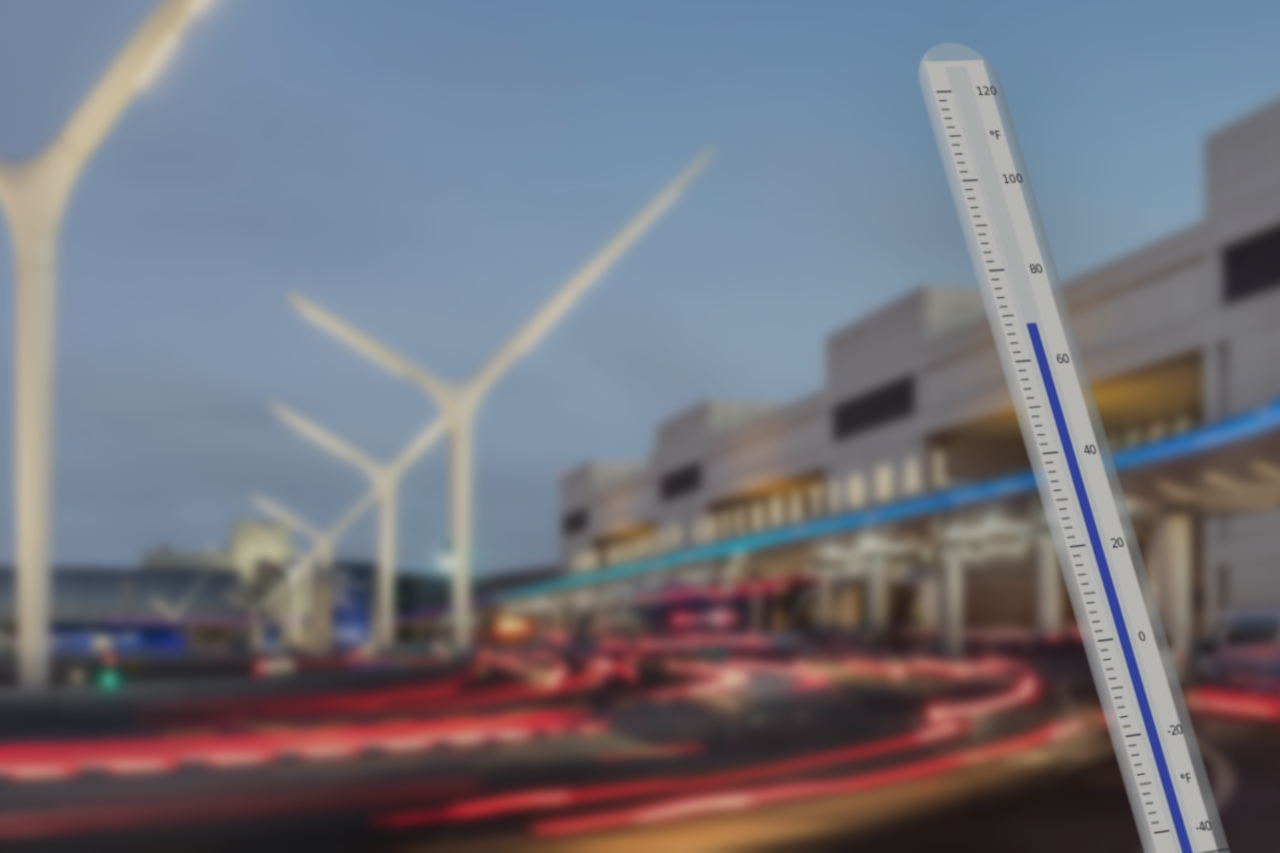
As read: 68 (°F)
